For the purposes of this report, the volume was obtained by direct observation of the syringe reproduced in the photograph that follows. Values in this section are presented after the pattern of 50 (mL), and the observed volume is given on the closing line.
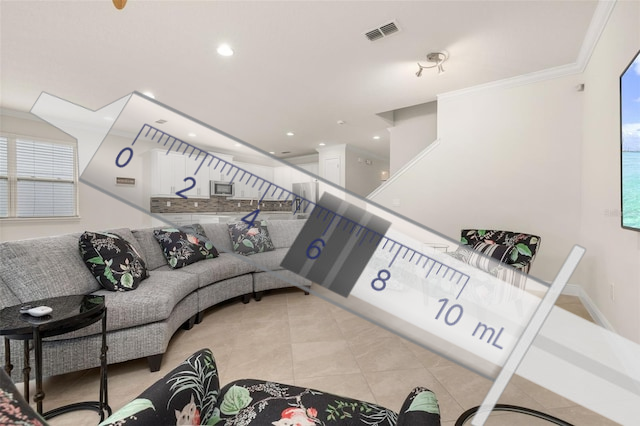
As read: 5.4 (mL)
